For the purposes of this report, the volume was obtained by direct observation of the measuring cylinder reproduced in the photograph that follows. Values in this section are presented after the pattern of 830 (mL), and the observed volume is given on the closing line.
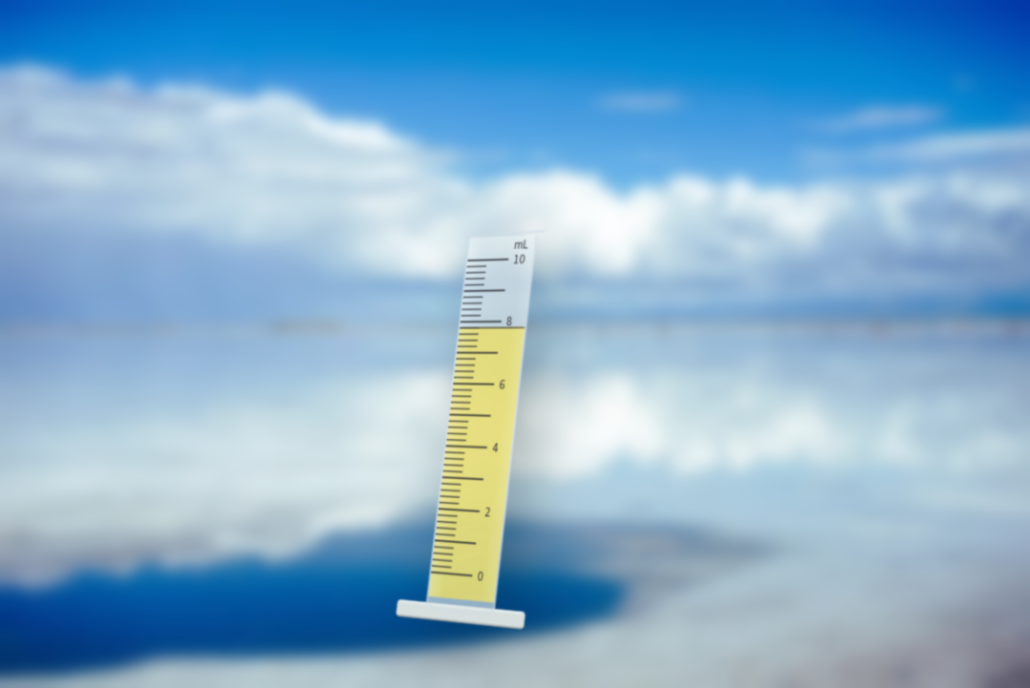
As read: 7.8 (mL)
